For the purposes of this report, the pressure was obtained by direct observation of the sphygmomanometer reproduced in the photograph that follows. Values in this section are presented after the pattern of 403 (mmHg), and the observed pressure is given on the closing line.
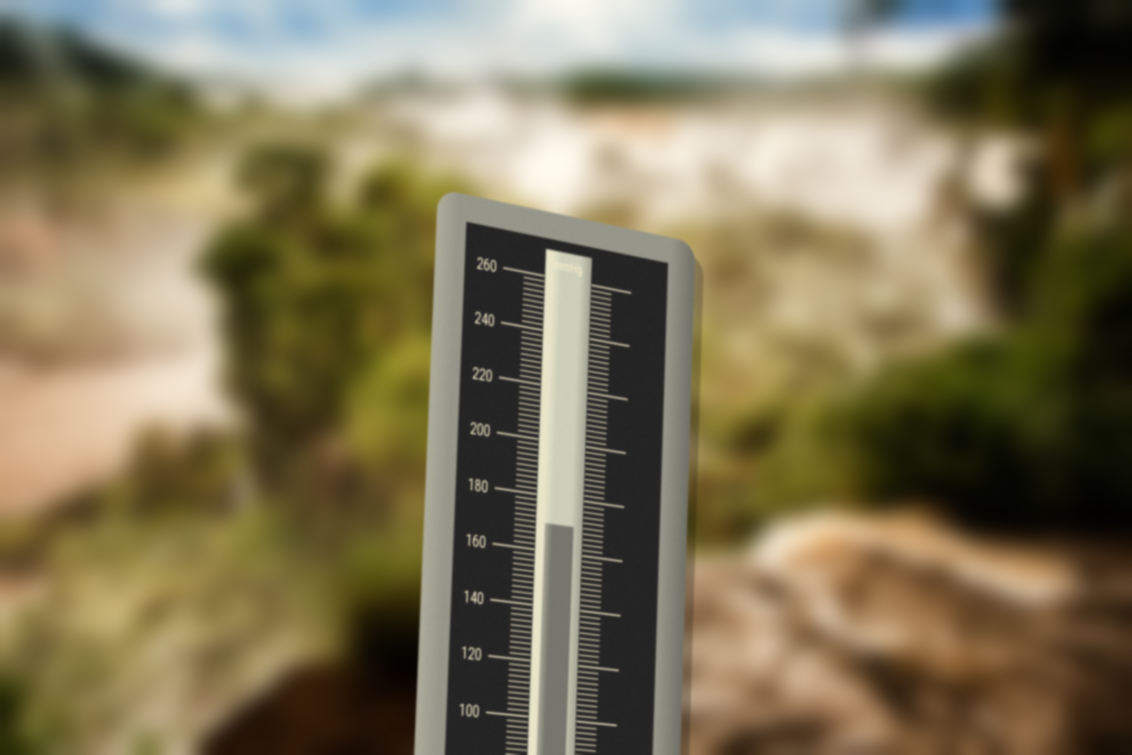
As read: 170 (mmHg)
